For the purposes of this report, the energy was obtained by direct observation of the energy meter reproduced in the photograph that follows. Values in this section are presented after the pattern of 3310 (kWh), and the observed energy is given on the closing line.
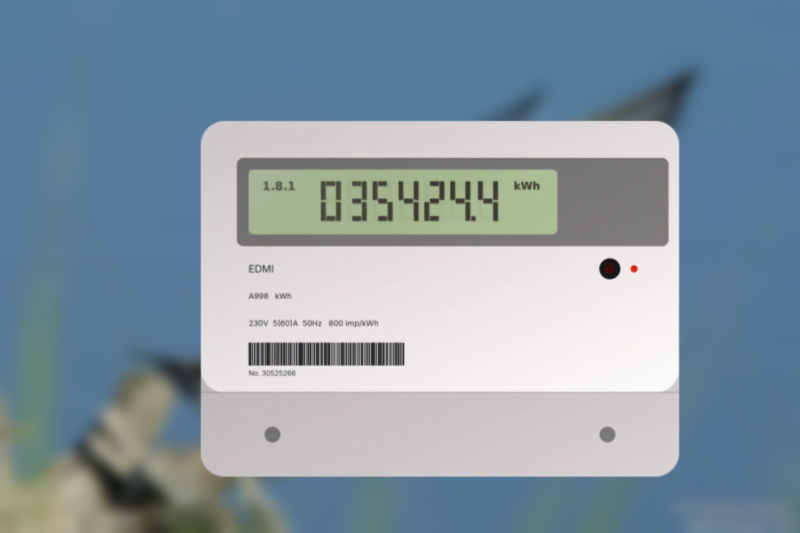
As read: 35424.4 (kWh)
